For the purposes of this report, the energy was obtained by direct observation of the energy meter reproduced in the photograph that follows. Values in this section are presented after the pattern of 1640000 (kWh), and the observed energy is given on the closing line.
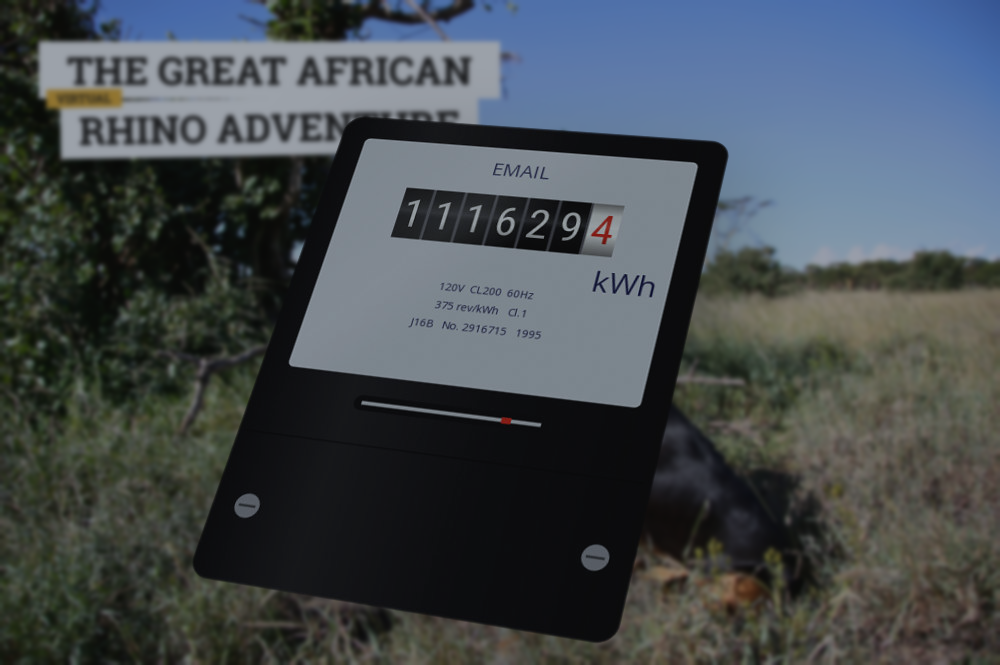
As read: 111629.4 (kWh)
